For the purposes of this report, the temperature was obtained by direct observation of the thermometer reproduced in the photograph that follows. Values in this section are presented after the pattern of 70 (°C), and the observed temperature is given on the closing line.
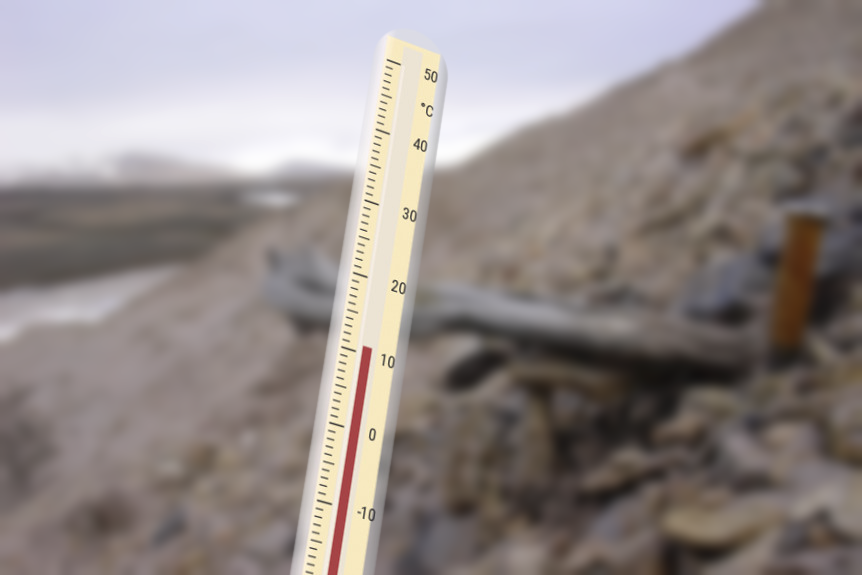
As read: 11 (°C)
